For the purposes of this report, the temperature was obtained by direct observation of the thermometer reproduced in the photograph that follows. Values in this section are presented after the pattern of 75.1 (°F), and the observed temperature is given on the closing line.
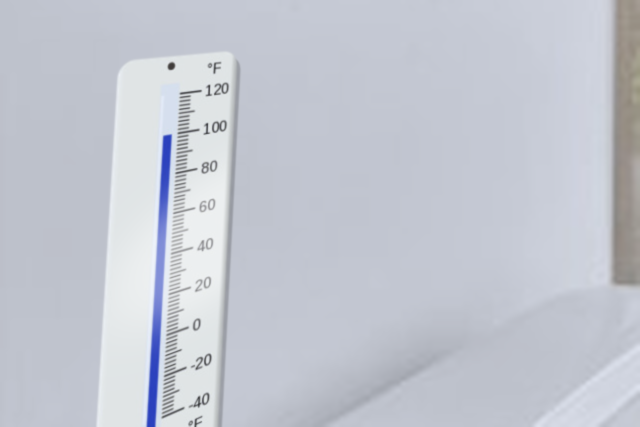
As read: 100 (°F)
